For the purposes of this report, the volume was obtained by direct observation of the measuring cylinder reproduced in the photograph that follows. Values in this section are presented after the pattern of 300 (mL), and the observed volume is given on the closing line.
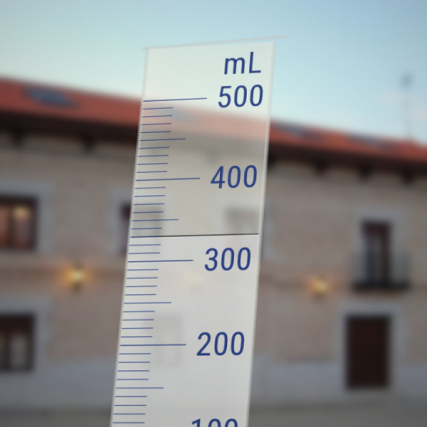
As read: 330 (mL)
